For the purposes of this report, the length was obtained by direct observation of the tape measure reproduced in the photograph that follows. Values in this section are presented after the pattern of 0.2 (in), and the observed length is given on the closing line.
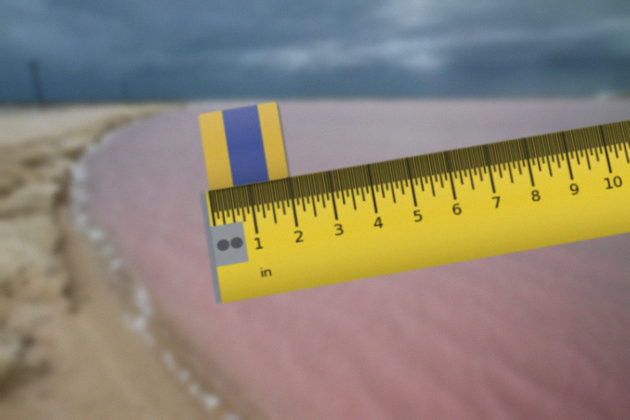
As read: 2 (in)
